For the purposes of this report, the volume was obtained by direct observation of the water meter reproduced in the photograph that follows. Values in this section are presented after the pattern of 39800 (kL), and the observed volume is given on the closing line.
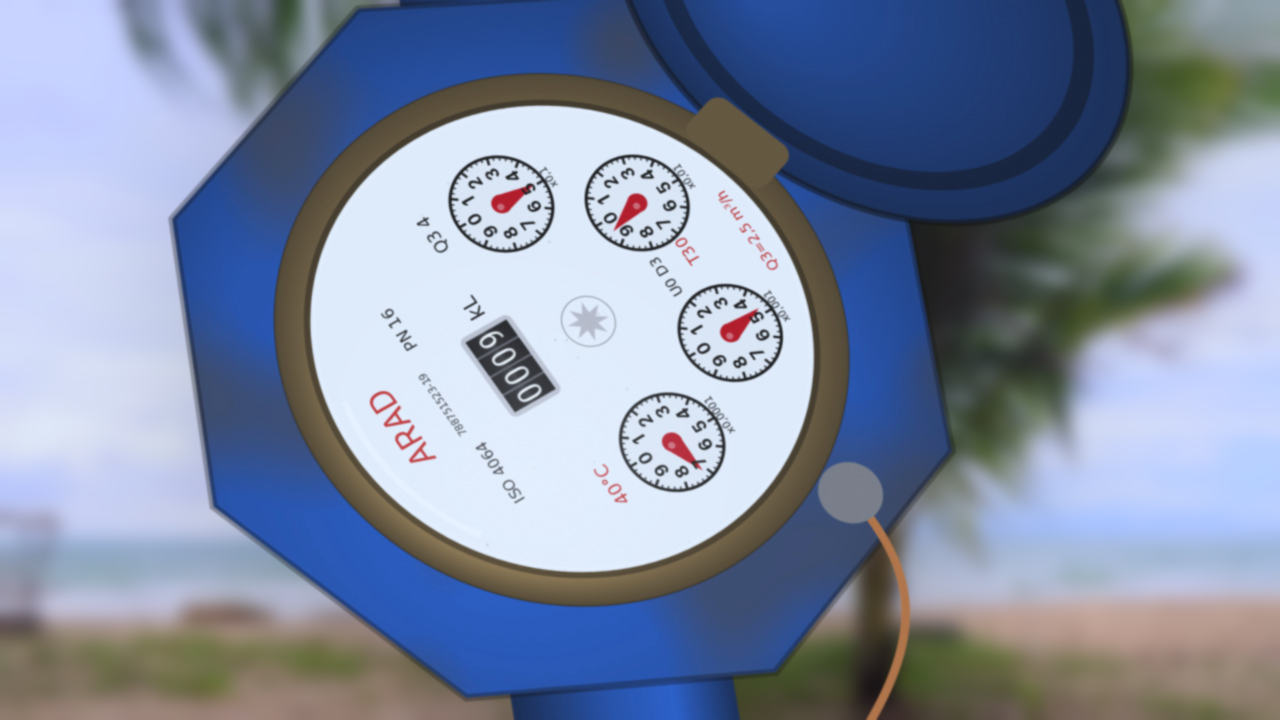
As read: 9.4947 (kL)
